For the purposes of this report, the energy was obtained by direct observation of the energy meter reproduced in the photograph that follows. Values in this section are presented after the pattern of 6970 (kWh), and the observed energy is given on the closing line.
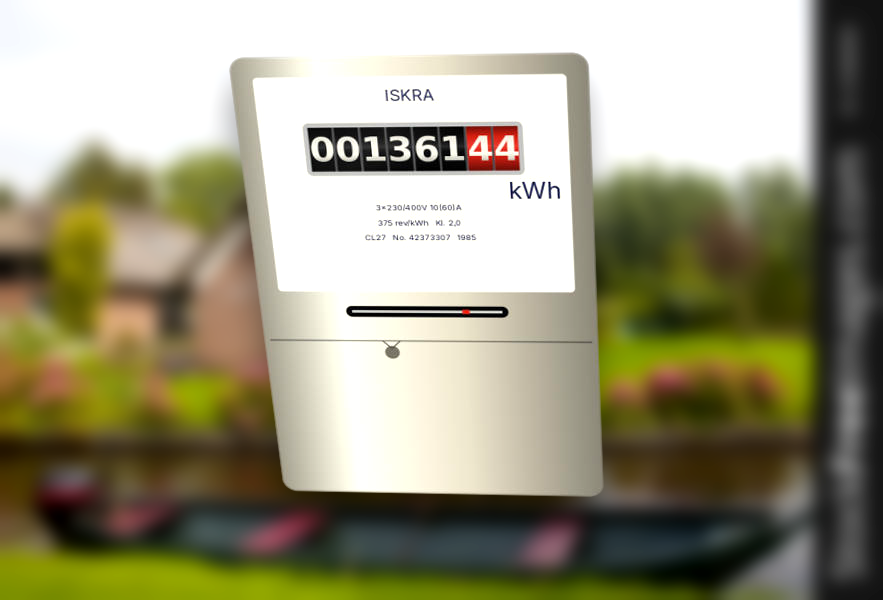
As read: 1361.44 (kWh)
